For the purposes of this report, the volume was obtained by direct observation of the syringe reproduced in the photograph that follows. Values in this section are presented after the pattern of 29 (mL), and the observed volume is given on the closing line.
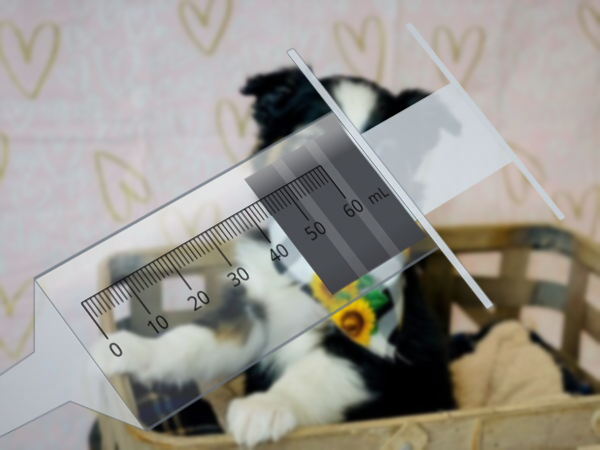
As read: 44 (mL)
